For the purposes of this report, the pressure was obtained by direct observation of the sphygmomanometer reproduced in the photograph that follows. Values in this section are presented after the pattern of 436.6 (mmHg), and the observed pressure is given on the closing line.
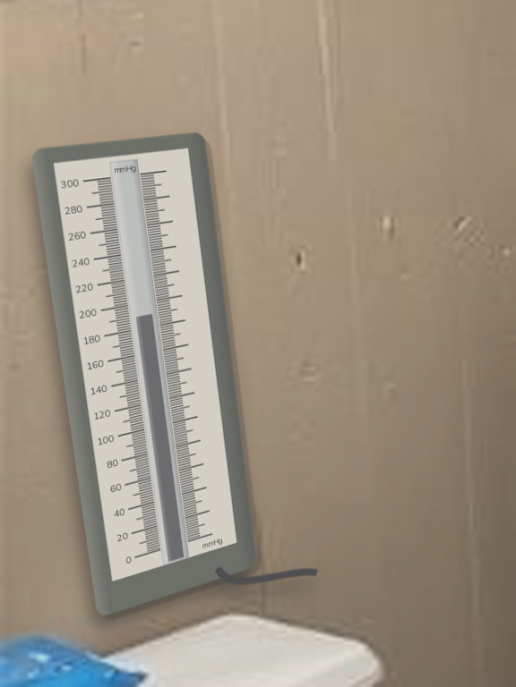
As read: 190 (mmHg)
